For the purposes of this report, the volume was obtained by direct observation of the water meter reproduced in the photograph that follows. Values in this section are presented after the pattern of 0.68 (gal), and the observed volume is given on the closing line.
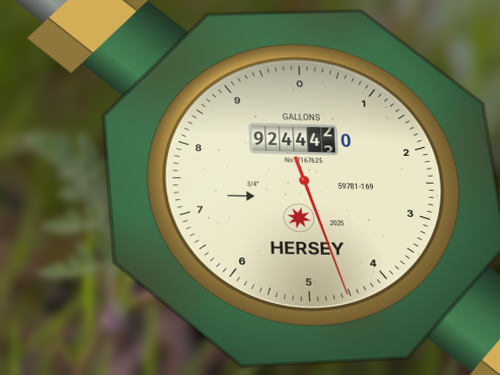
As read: 9244424.5 (gal)
